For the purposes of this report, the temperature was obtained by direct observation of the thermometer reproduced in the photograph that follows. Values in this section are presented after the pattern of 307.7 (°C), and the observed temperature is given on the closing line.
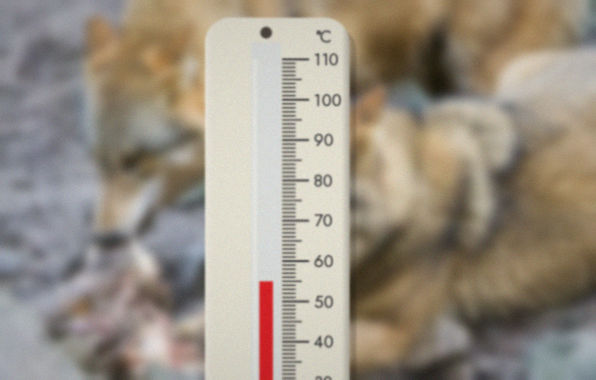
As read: 55 (°C)
